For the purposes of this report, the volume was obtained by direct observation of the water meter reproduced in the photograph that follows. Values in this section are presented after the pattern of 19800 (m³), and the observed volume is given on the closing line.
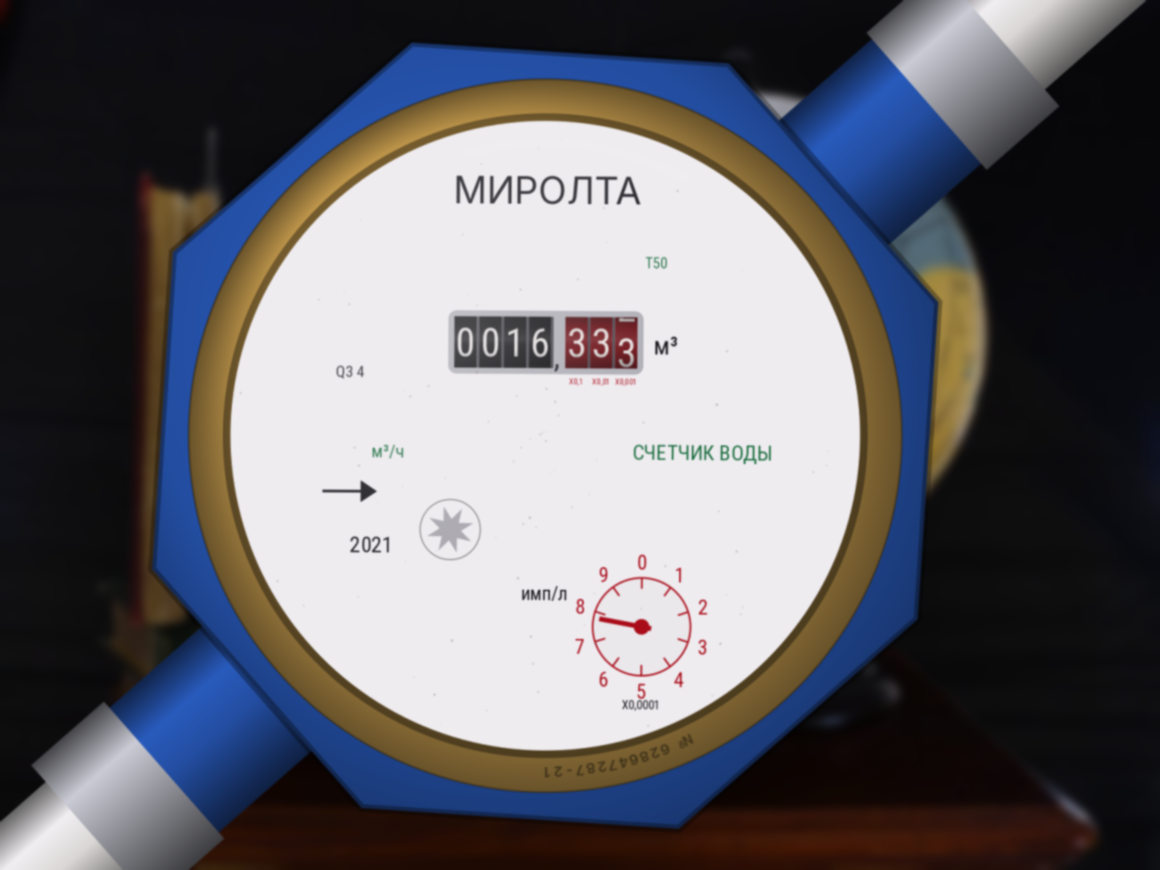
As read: 16.3327 (m³)
